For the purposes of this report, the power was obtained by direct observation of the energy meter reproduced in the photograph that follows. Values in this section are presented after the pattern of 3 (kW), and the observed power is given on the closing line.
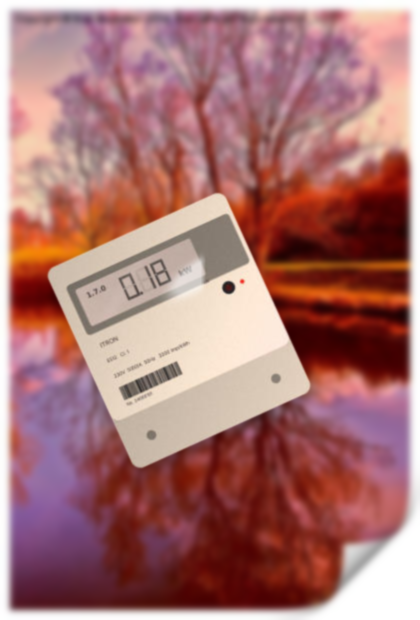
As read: 0.18 (kW)
